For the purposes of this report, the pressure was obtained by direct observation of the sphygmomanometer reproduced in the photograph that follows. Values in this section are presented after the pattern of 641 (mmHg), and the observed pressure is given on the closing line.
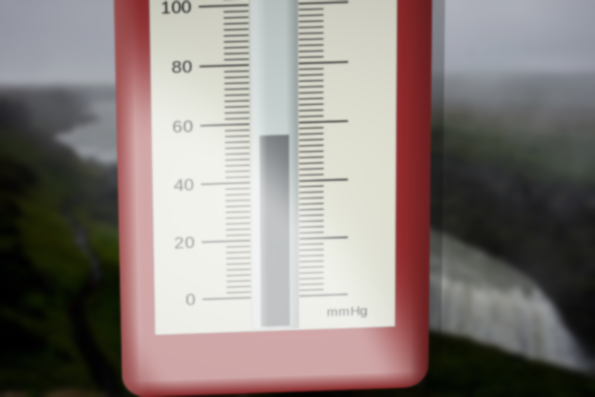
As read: 56 (mmHg)
